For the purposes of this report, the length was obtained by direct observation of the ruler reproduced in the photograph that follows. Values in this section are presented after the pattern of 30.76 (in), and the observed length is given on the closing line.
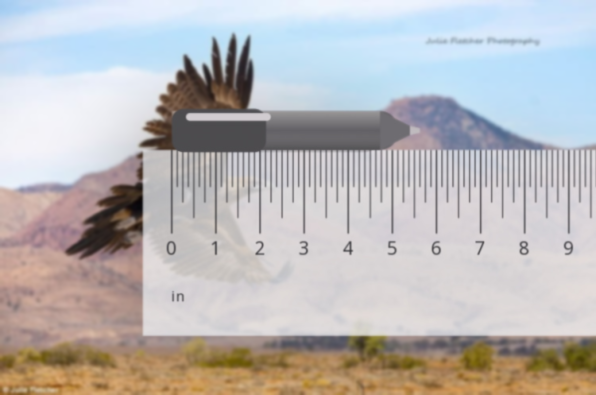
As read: 5.625 (in)
